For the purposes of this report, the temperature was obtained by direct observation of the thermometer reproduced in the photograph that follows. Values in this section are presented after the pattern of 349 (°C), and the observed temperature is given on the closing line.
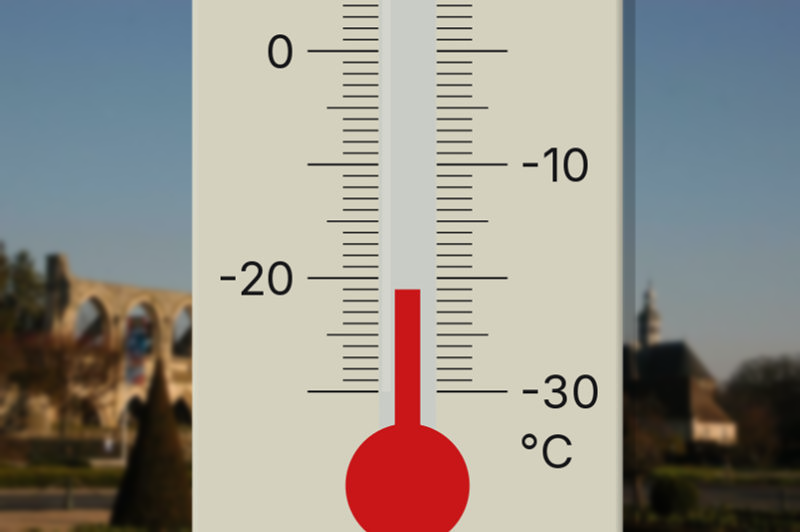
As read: -21 (°C)
